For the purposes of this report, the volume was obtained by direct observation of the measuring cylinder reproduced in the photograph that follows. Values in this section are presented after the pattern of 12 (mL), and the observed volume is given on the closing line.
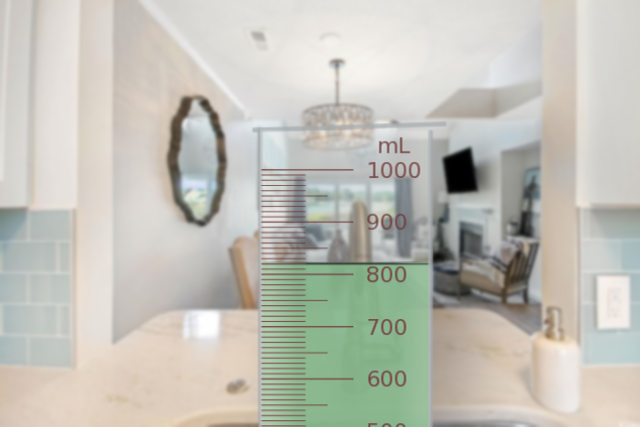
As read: 820 (mL)
